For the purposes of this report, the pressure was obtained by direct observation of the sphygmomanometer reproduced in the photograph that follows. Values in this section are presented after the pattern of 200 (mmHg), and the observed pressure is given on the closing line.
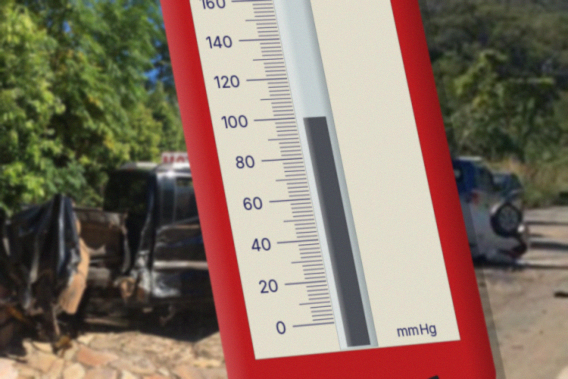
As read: 100 (mmHg)
